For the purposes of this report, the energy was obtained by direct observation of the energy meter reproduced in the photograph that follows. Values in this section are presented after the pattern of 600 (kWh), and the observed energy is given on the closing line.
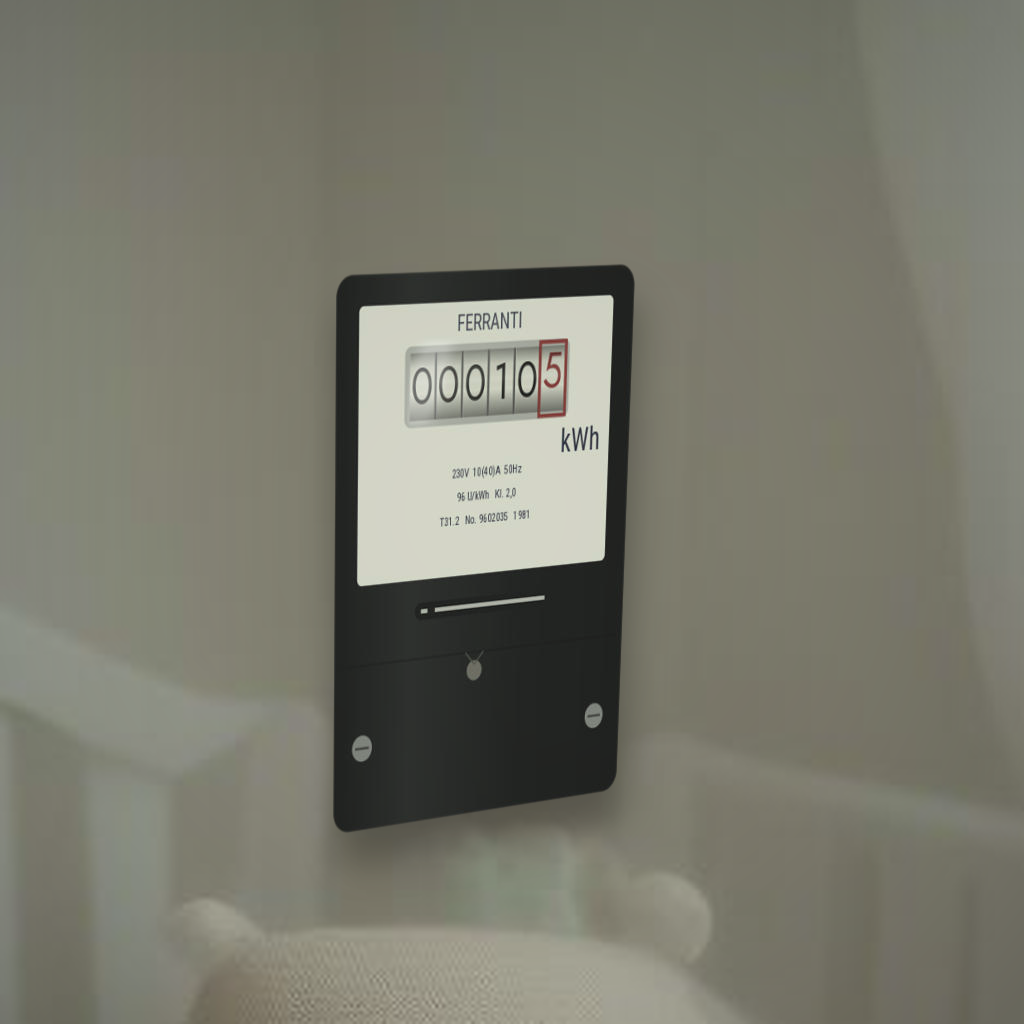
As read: 10.5 (kWh)
